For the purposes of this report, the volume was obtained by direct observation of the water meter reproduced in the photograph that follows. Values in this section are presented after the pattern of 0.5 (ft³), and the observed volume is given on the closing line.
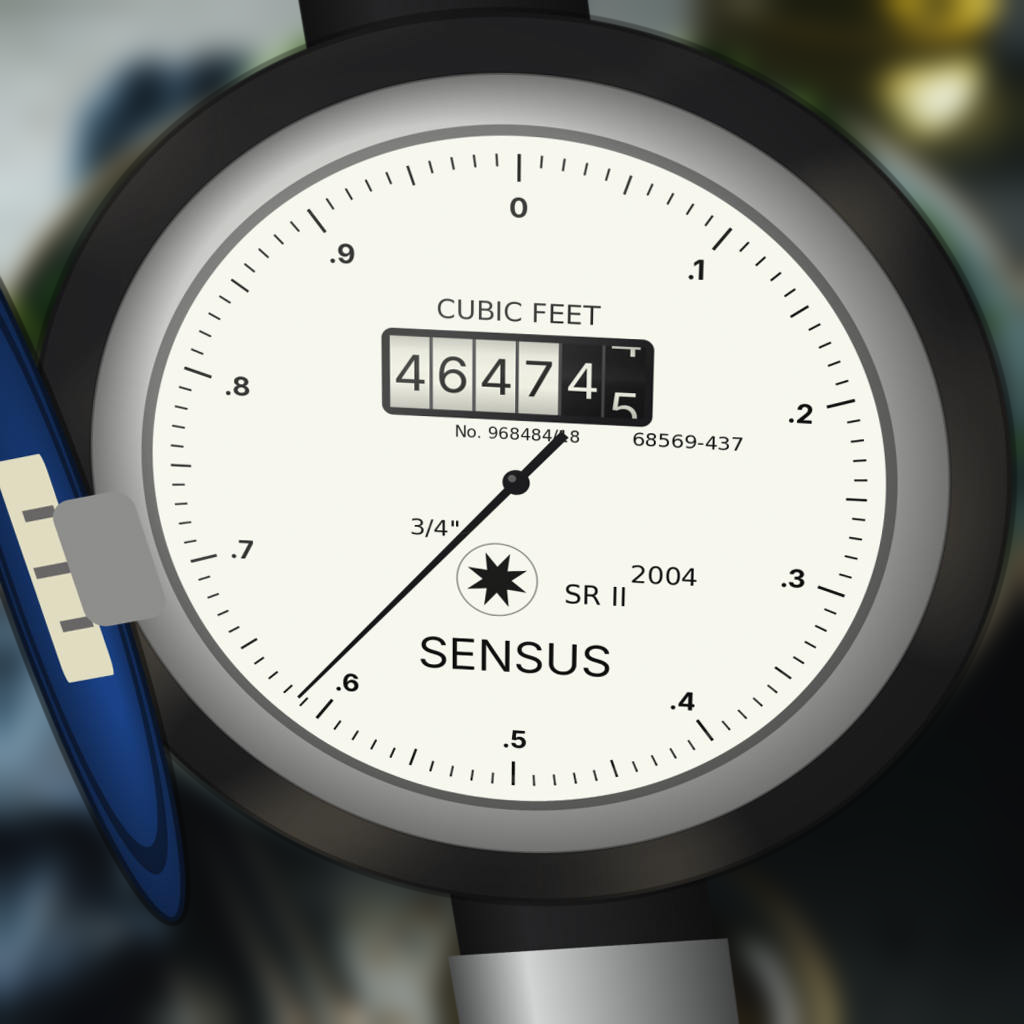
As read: 464744.61 (ft³)
